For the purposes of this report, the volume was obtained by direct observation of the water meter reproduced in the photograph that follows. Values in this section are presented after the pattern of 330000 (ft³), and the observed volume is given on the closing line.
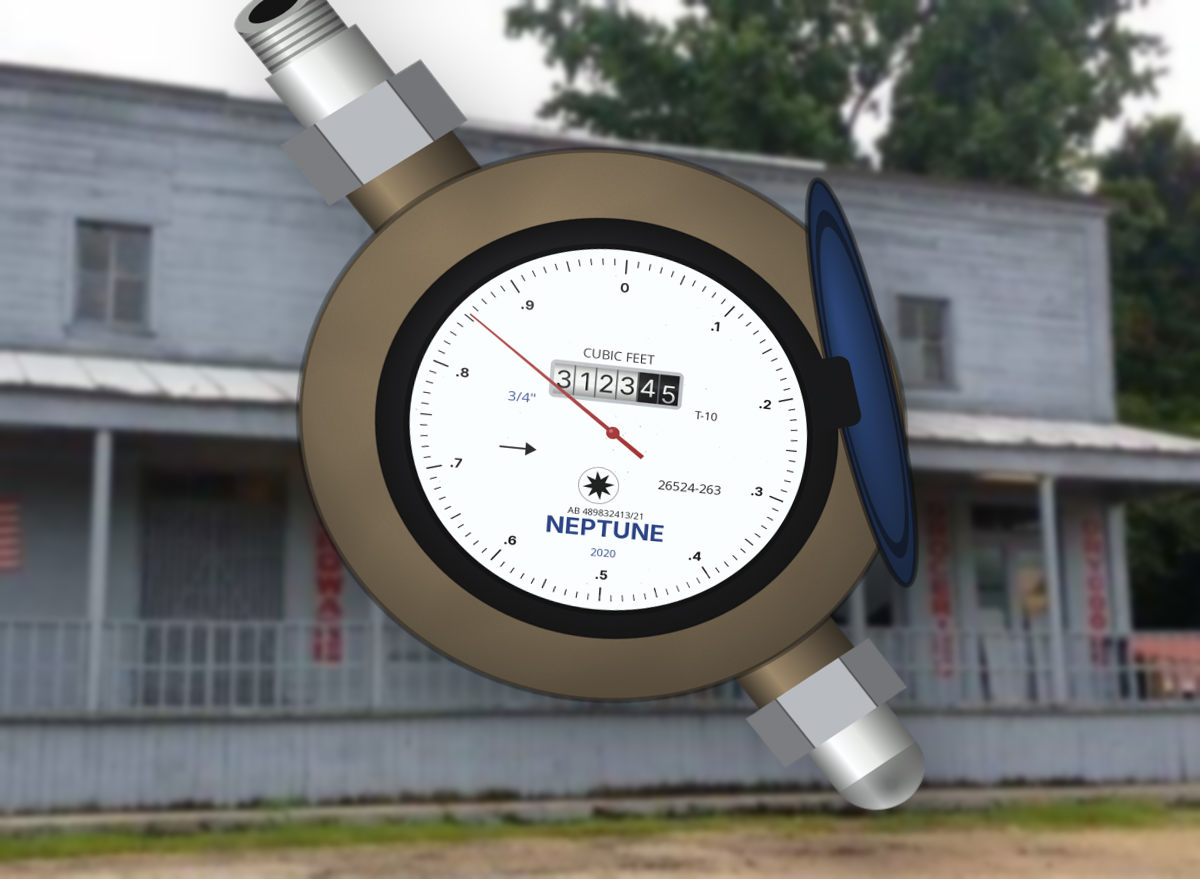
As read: 312344.85 (ft³)
